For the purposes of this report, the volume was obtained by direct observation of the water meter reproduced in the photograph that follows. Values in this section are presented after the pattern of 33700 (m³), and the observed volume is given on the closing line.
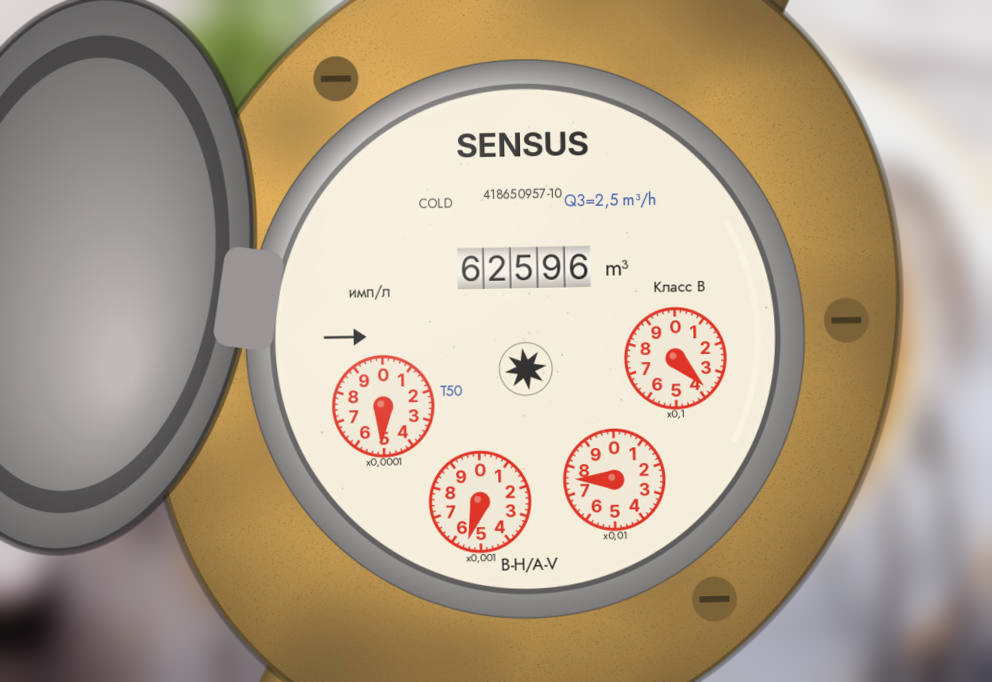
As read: 62596.3755 (m³)
